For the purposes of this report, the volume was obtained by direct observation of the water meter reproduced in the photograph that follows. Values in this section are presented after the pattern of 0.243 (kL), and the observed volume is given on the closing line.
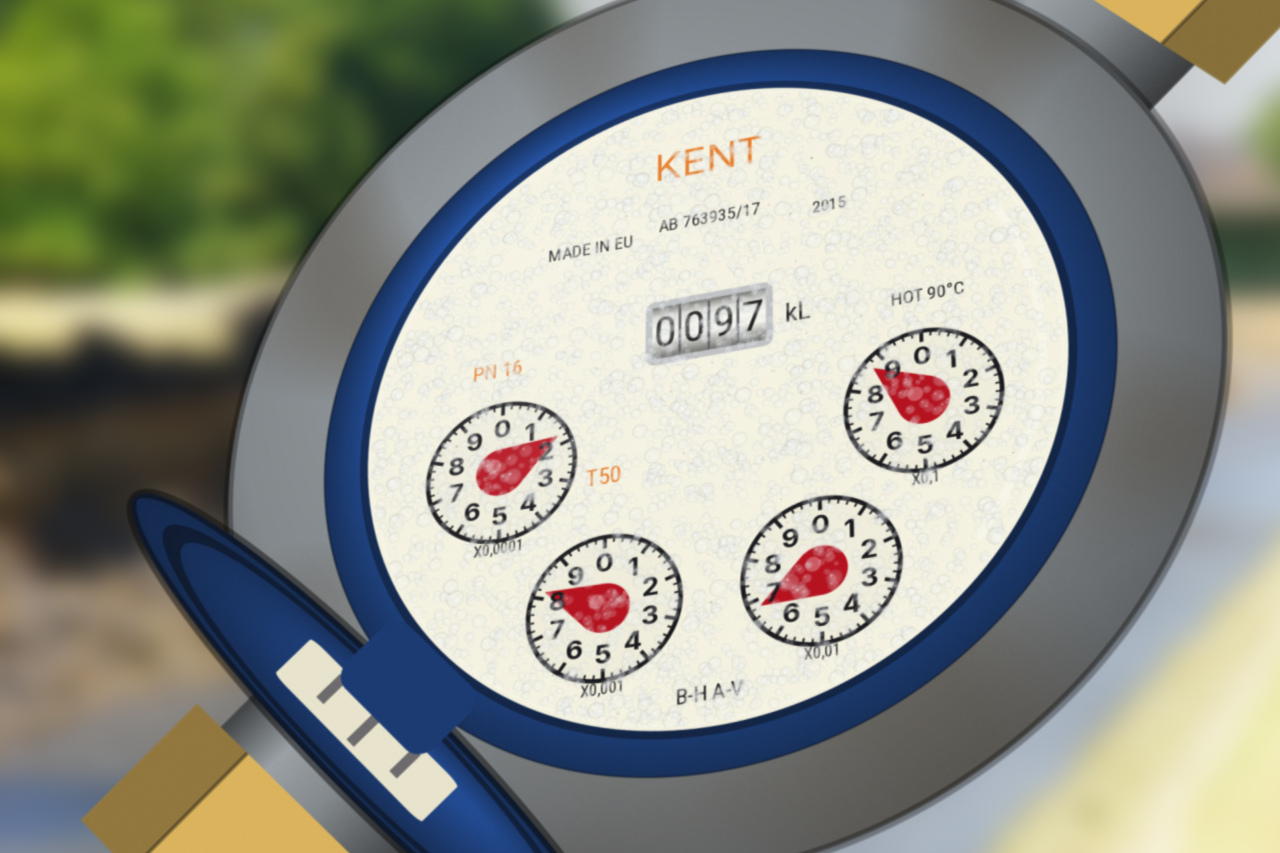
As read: 97.8681 (kL)
